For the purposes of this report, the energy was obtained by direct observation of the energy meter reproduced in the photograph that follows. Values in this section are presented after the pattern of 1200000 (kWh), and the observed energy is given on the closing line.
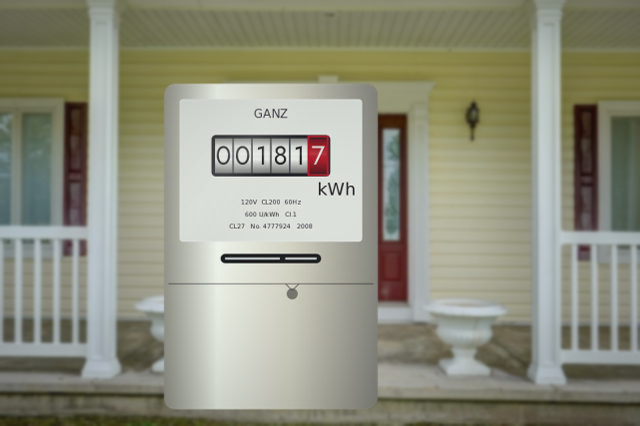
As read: 181.7 (kWh)
